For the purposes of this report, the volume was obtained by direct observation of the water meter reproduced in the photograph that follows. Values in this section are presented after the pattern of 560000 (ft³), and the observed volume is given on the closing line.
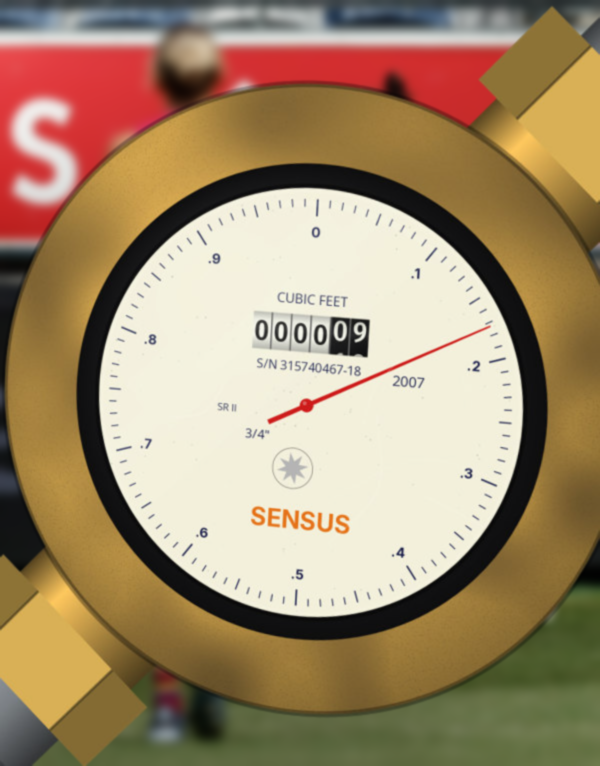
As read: 9.17 (ft³)
